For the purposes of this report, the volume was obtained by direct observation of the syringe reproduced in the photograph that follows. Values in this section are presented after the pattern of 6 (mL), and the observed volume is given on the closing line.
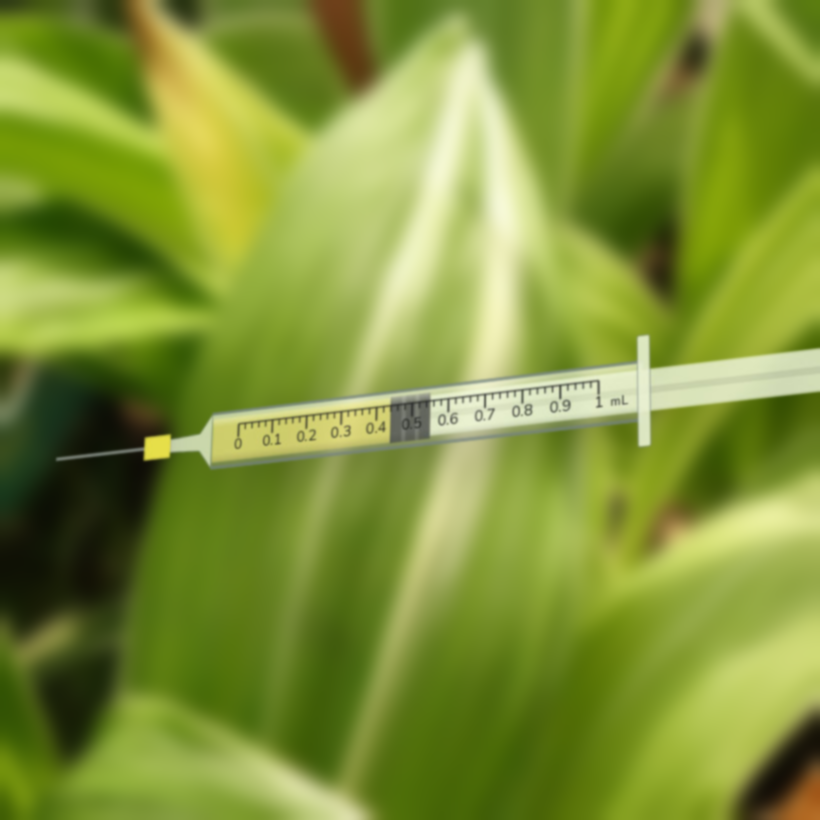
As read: 0.44 (mL)
